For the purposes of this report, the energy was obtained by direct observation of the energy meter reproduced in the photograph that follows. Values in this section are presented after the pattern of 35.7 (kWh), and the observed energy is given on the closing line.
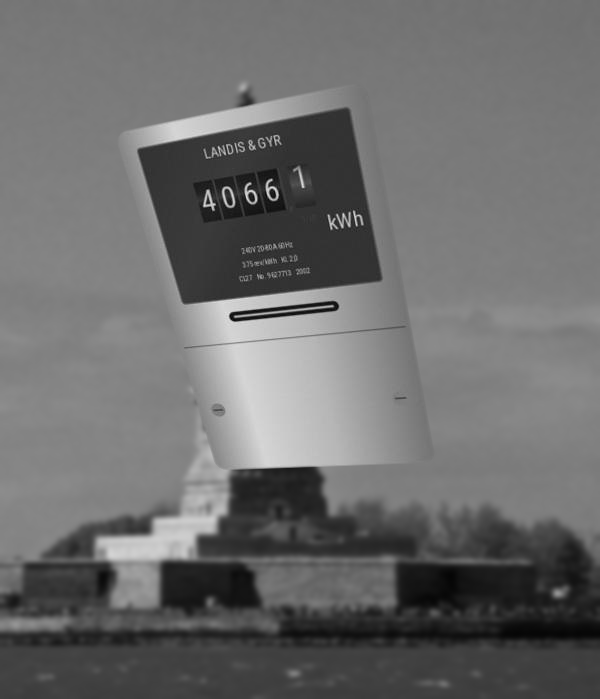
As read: 4066.1 (kWh)
